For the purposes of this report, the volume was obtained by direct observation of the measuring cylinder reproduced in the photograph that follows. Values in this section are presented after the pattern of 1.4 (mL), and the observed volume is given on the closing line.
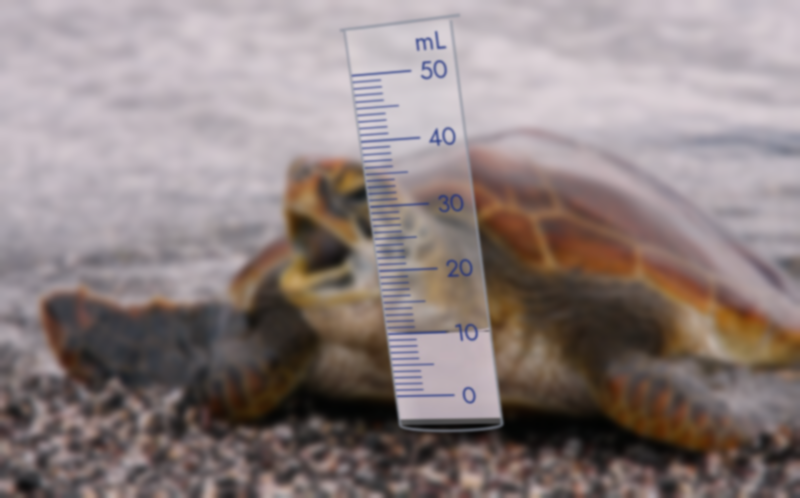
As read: 10 (mL)
